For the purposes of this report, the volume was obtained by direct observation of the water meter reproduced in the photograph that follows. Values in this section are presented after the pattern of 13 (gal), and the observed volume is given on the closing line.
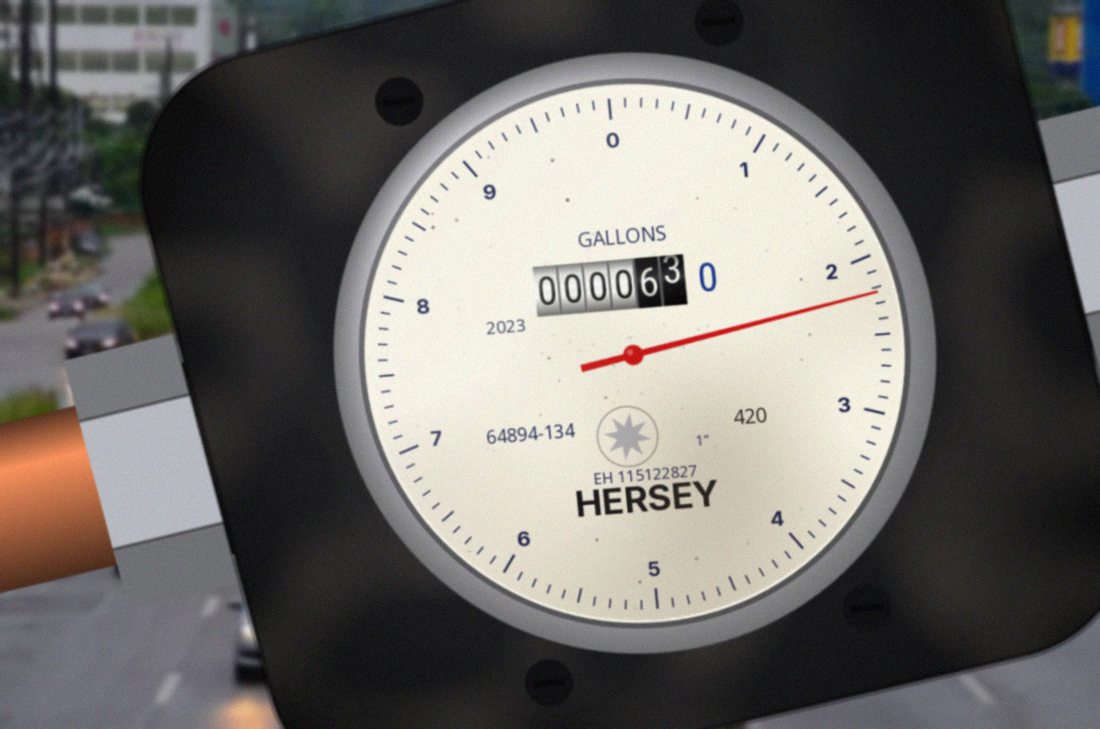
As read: 632.2 (gal)
